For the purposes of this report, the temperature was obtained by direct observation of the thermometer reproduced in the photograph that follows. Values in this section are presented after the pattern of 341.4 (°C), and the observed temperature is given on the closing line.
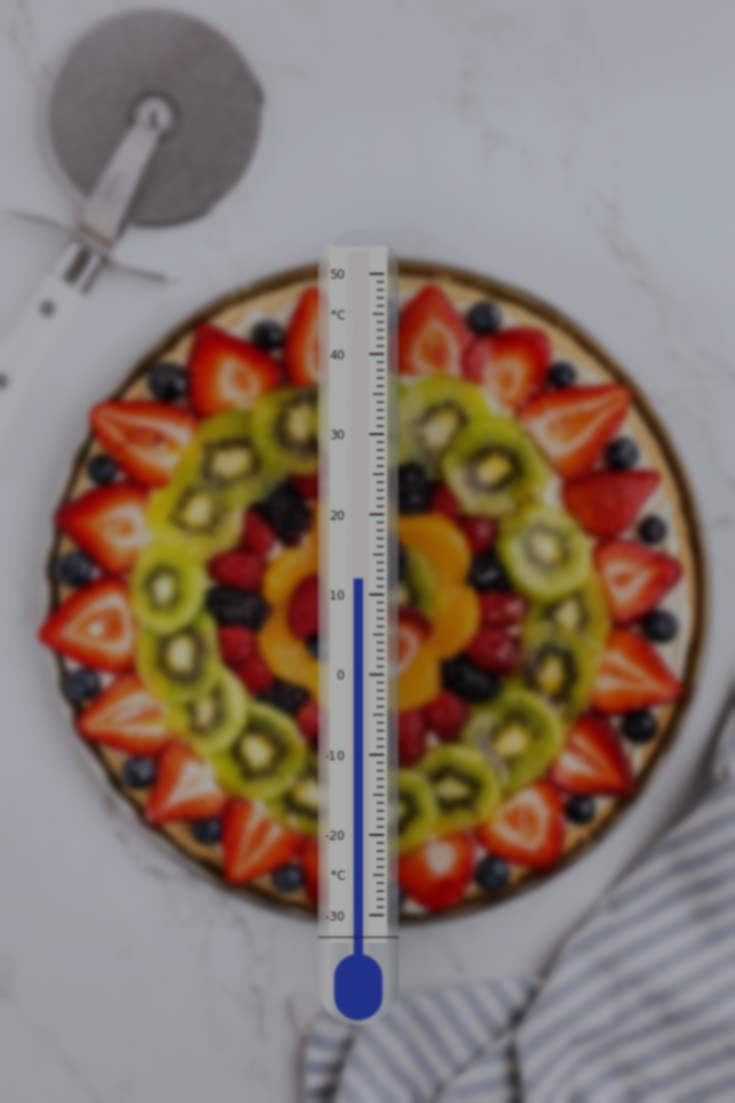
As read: 12 (°C)
